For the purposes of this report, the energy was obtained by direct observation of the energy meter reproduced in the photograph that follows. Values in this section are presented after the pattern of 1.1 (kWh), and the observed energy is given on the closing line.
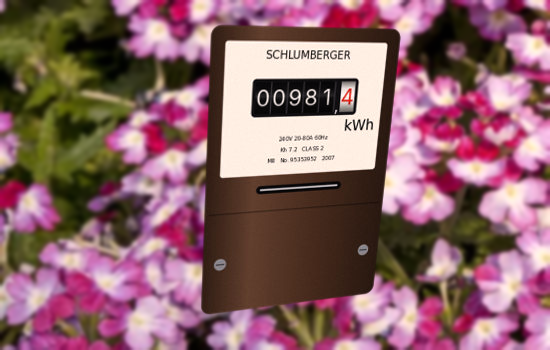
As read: 981.4 (kWh)
